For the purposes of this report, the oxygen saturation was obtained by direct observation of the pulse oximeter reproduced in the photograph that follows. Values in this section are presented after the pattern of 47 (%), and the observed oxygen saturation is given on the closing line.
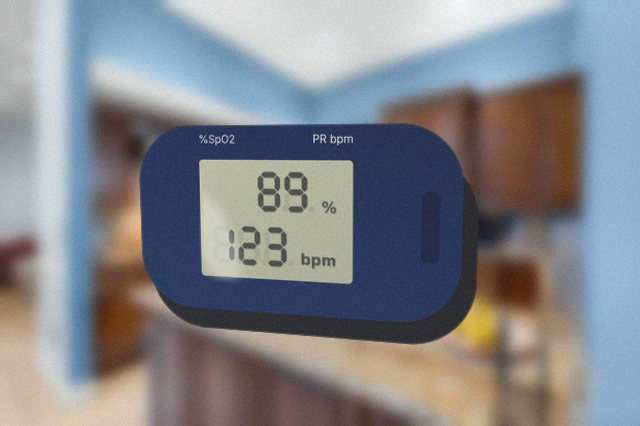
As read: 89 (%)
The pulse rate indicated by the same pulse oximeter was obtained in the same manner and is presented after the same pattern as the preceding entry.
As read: 123 (bpm)
